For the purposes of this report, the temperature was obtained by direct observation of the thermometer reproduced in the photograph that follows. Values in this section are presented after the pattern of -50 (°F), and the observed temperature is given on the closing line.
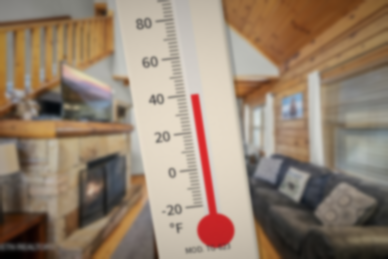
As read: 40 (°F)
